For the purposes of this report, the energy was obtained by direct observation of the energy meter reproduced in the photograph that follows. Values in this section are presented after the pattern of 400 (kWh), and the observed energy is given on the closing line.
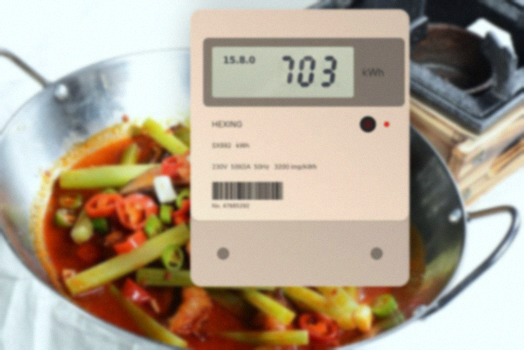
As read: 703 (kWh)
